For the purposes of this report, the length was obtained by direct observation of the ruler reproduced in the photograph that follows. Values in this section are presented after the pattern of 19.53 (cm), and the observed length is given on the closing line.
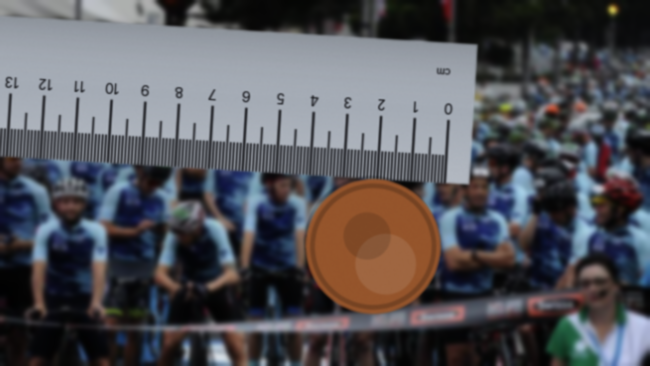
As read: 4 (cm)
